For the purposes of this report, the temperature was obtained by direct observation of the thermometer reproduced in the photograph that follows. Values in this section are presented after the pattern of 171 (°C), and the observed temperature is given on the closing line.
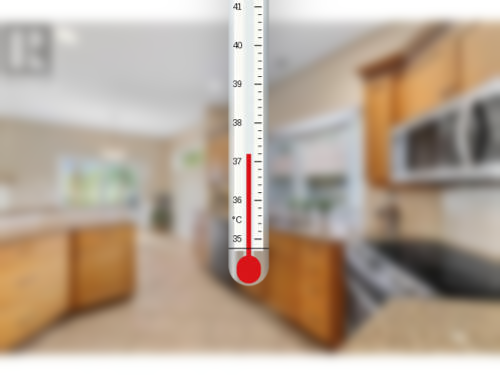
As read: 37.2 (°C)
